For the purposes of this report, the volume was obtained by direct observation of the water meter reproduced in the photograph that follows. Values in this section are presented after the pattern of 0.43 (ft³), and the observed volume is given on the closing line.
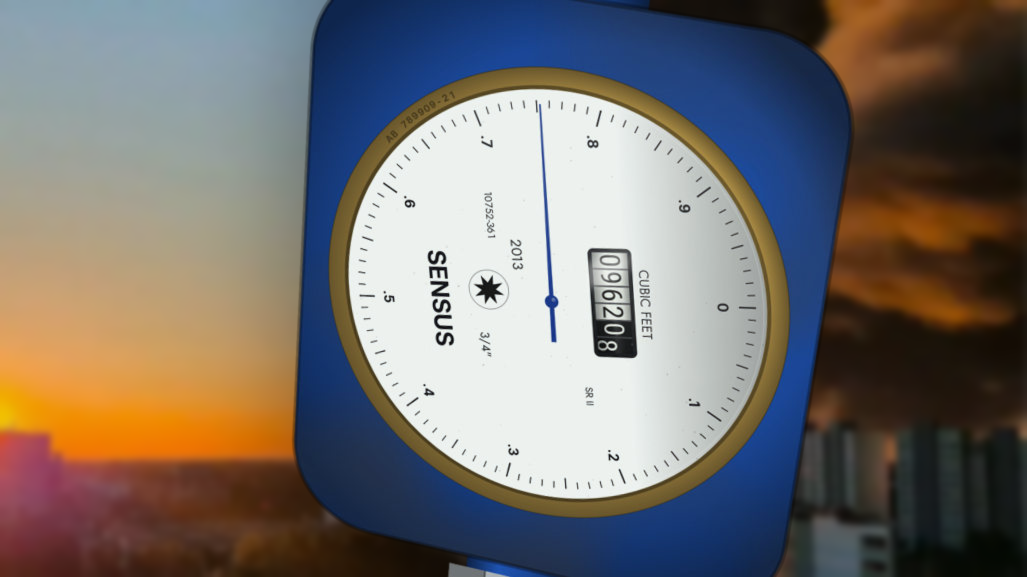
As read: 96207.75 (ft³)
